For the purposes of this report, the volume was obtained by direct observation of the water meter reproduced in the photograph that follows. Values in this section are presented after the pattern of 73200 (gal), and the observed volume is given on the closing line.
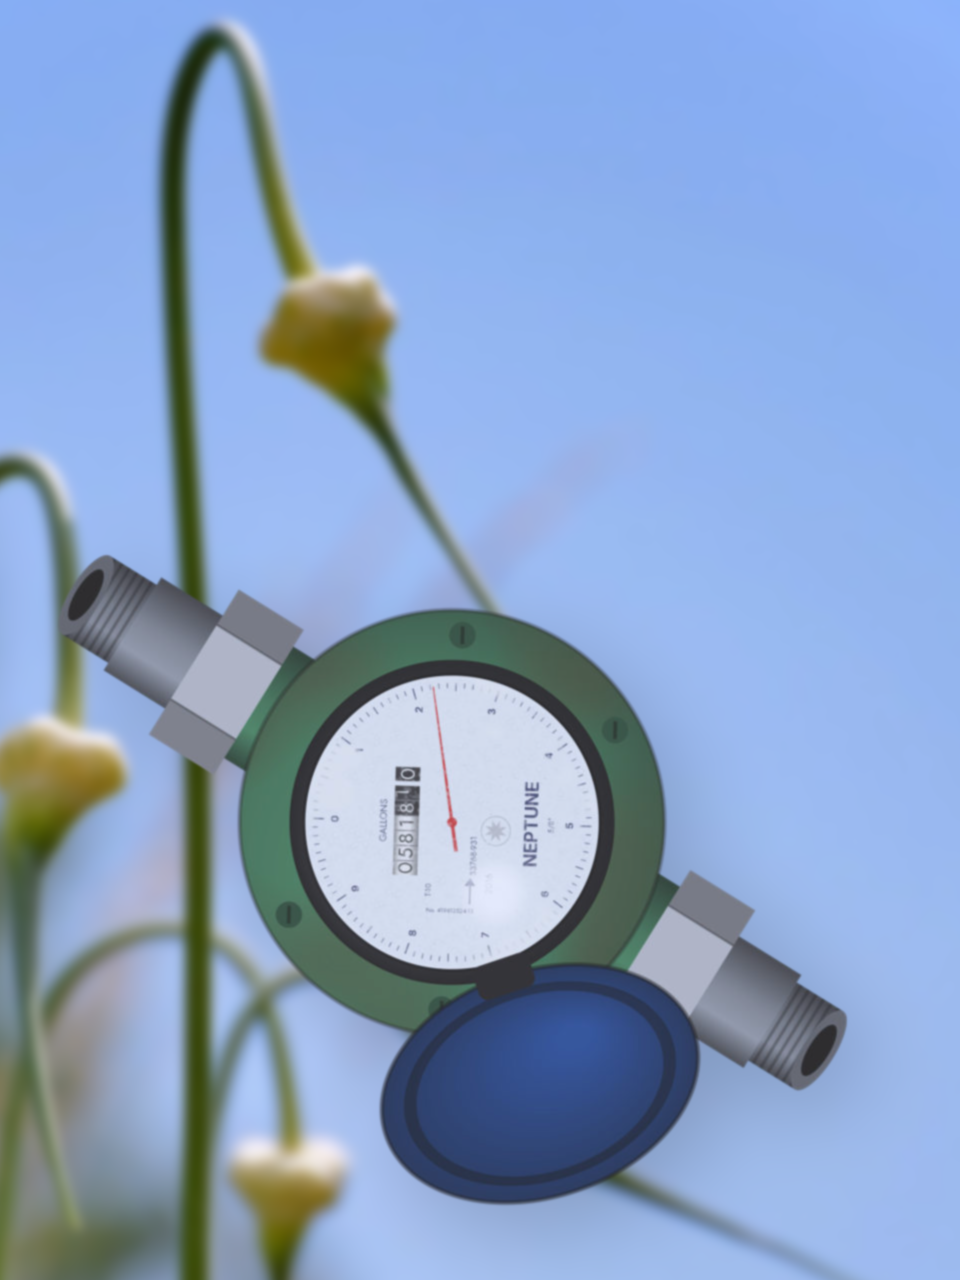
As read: 581812.2 (gal)
